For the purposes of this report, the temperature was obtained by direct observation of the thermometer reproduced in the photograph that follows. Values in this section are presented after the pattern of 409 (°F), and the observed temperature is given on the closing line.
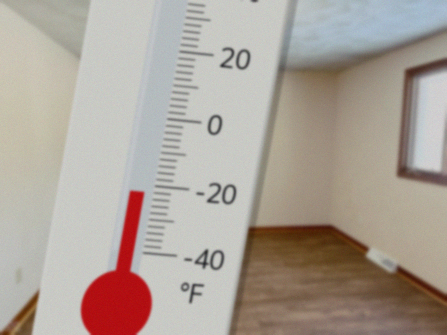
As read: -22 (°F)
